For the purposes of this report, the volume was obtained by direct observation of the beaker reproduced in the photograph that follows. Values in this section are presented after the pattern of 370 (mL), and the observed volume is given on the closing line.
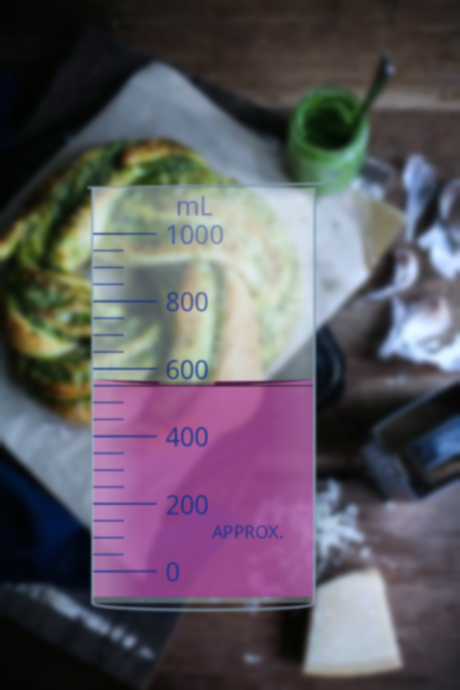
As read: 550 (mL)
